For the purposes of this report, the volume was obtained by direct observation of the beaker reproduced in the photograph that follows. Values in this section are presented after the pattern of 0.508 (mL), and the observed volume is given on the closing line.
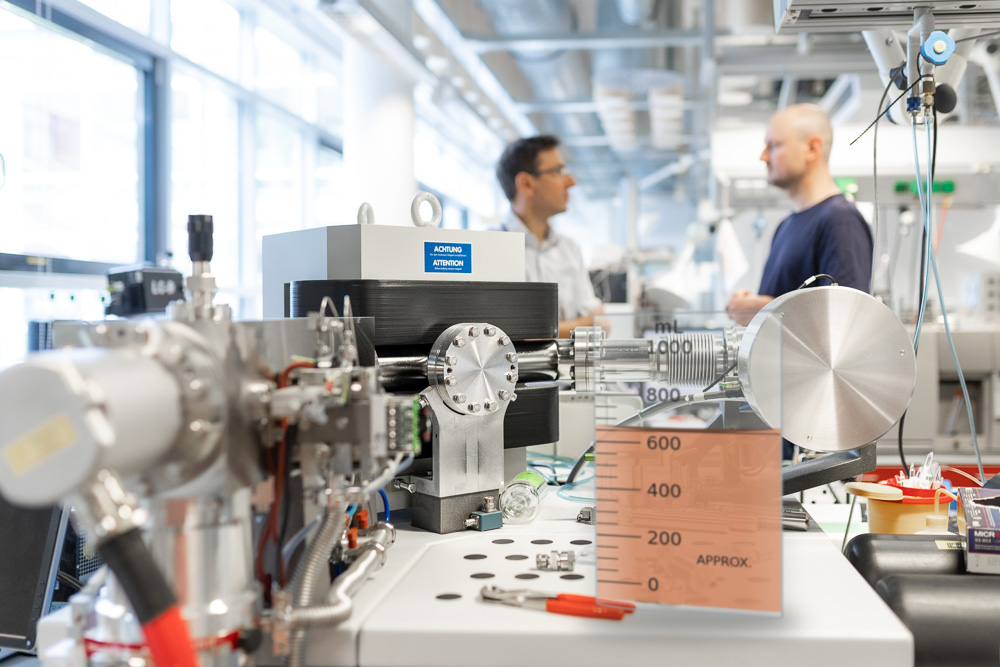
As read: 650 (mL)
